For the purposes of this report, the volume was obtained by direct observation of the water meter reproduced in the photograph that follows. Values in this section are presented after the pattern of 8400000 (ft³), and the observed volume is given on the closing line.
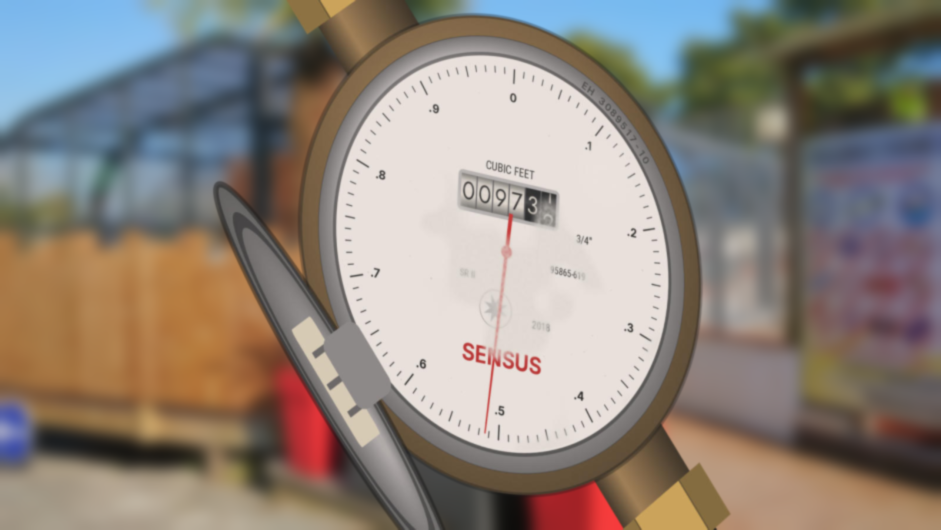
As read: 9731.51 (ft³)
